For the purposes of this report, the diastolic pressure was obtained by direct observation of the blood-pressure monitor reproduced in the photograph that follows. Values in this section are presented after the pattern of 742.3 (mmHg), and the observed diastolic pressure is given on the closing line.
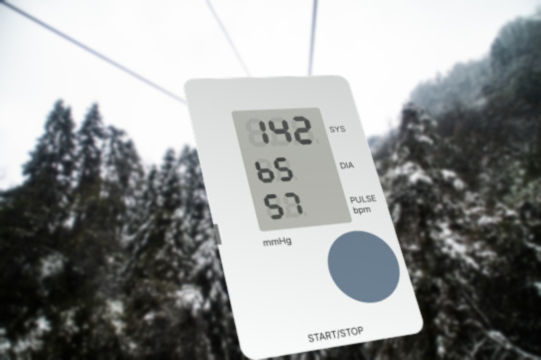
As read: 65 (mmHg)
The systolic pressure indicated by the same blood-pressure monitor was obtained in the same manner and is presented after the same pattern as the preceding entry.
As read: 142 (mmHg)
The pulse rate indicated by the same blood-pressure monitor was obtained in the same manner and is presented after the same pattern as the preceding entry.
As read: 57 (bpm)
